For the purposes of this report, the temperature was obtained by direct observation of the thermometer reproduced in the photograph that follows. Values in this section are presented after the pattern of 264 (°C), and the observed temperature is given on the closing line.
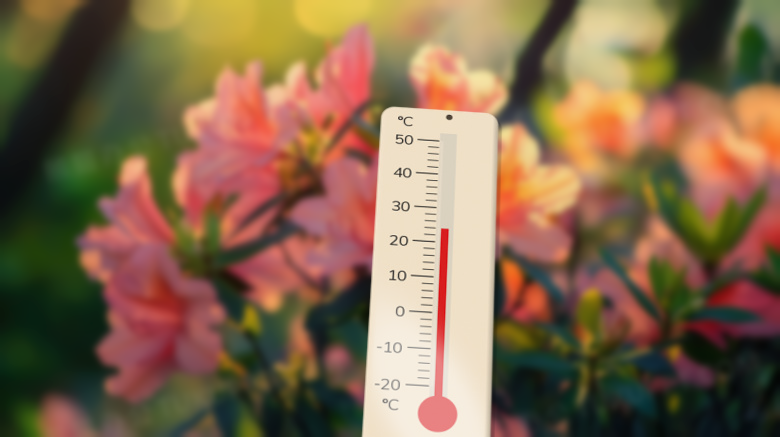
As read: 24 (°C)
